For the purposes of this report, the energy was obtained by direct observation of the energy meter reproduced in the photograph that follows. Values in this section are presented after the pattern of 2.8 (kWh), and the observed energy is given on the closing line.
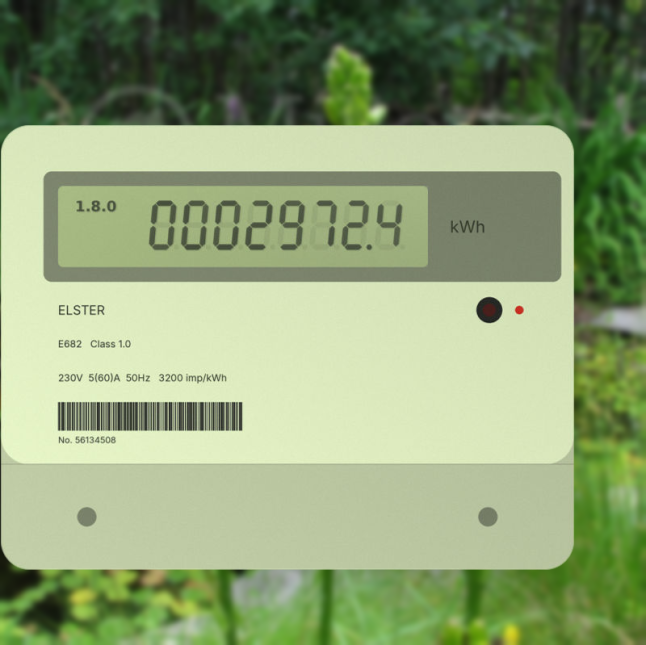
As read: 2972.4 (kWh)
